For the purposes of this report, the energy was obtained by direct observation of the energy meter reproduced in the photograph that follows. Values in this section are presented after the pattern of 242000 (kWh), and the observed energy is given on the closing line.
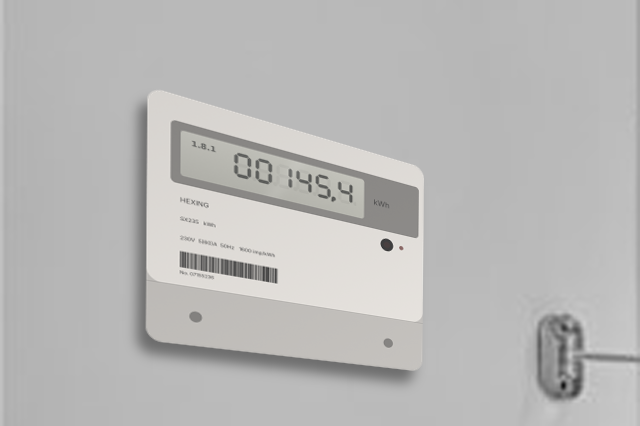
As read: 145.4 (kWh)
